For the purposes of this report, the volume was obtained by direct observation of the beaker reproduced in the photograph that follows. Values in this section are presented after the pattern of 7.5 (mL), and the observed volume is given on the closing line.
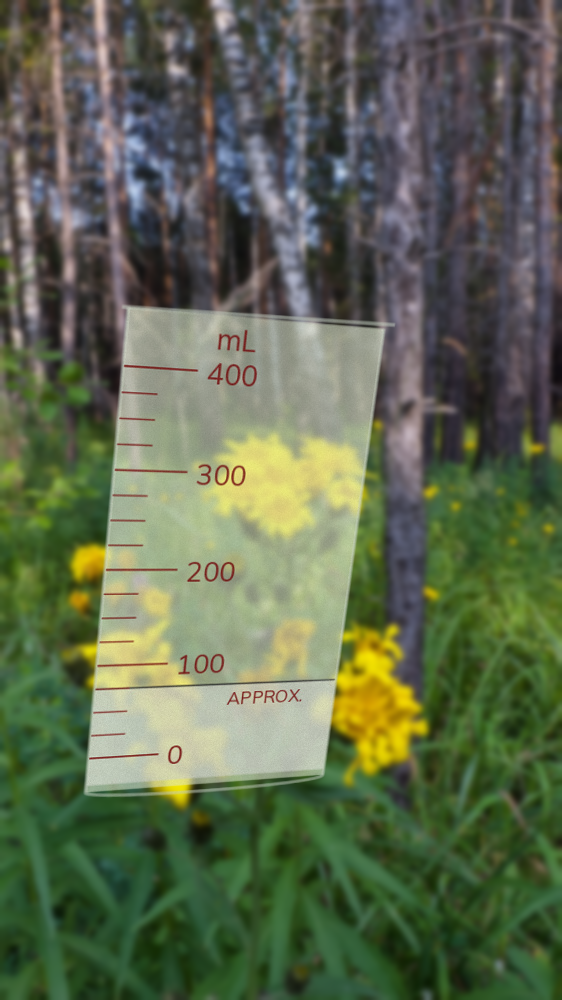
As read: 75 (mL)
